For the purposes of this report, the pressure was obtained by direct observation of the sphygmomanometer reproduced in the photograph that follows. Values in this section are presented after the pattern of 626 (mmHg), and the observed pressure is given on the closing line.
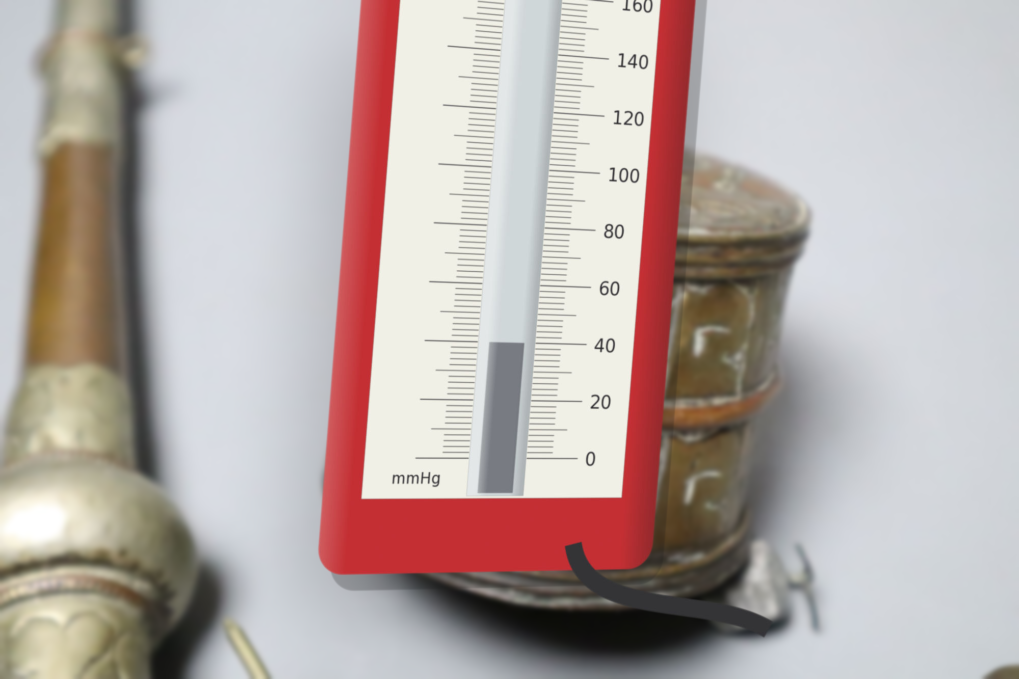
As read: 40 (mmHg)
